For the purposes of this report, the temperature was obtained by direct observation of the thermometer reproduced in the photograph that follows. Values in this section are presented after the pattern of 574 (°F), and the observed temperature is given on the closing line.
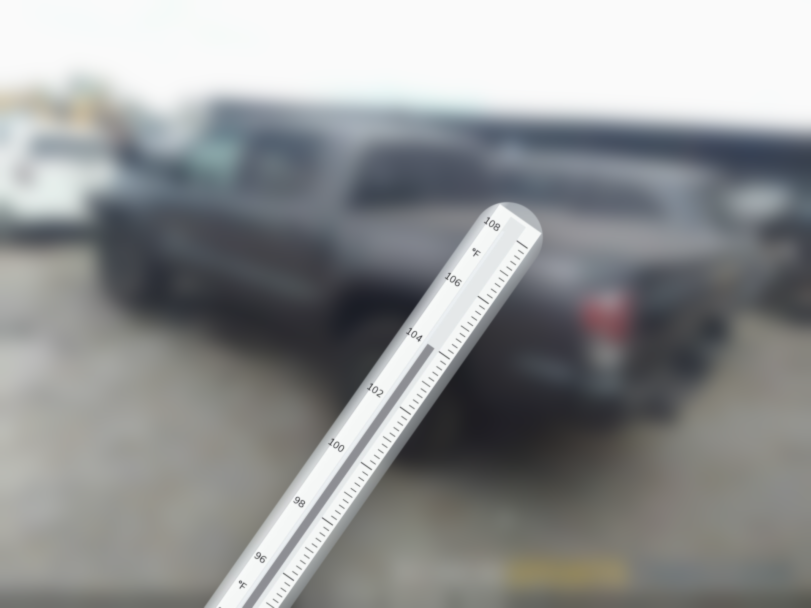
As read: 104 (°F)
